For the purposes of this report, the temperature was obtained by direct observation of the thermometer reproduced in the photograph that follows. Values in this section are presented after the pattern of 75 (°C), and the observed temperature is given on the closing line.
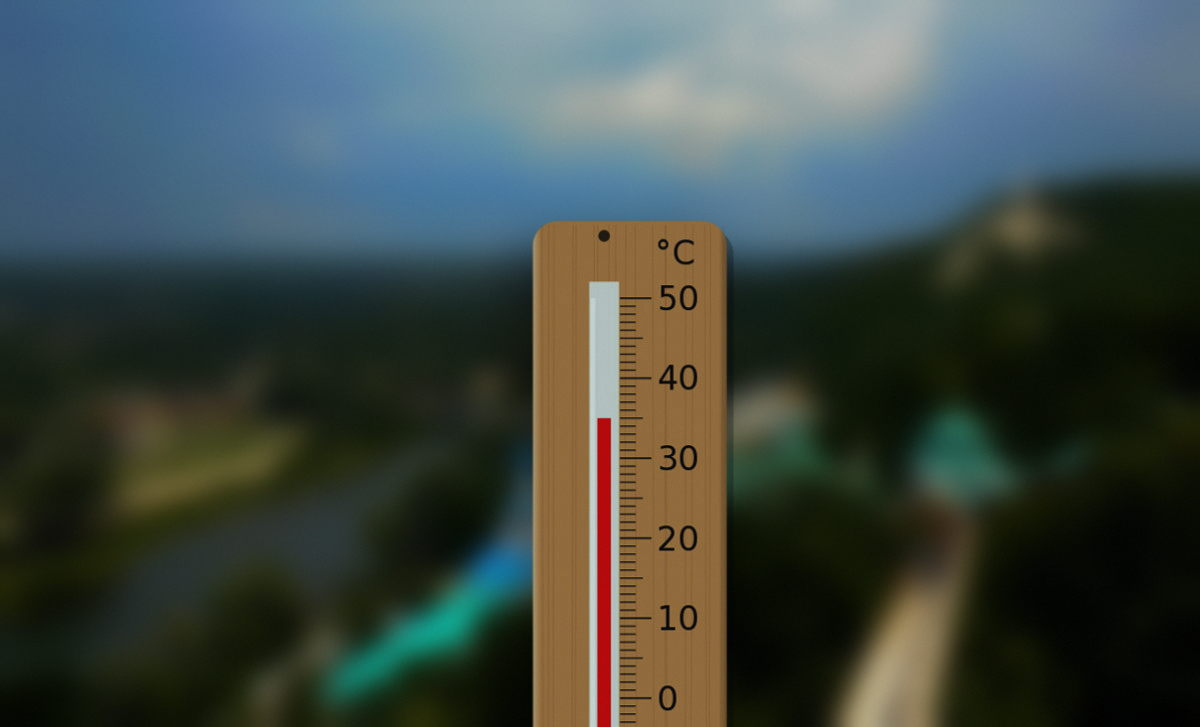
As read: 35 (°C)
